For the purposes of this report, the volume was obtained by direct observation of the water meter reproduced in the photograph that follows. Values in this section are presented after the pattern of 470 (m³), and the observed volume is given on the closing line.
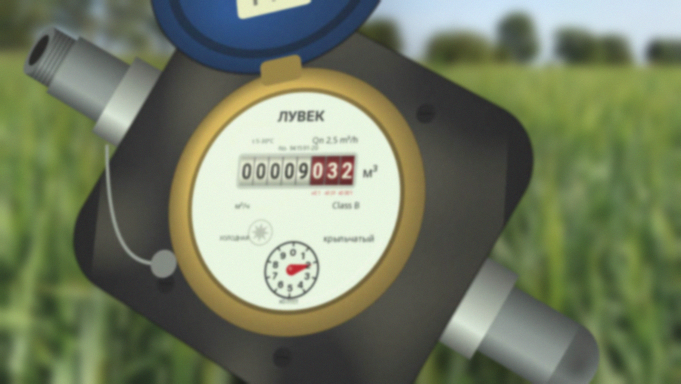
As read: 9.0322 (m³)
